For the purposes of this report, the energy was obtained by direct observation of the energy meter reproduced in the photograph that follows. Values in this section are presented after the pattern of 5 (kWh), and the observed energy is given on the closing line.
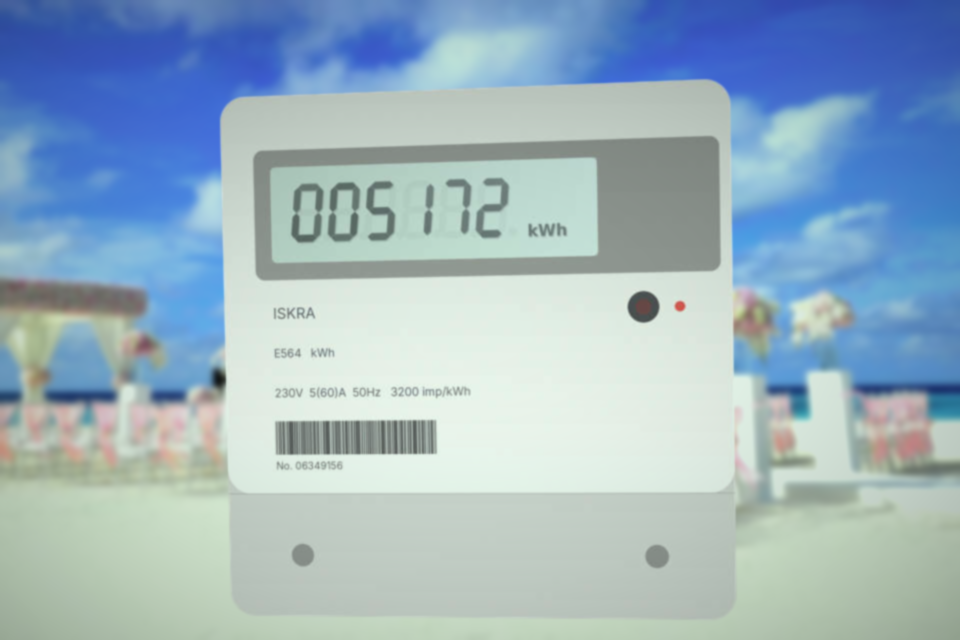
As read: 5172 (kWh)
